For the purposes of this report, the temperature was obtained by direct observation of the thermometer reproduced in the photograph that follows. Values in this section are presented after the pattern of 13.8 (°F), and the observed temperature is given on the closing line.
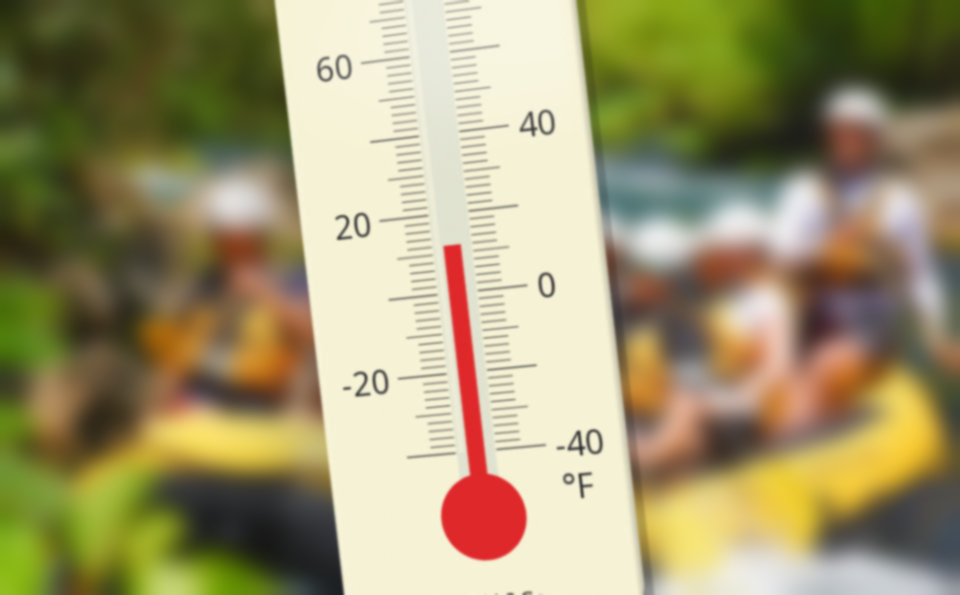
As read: 12 (°F)
